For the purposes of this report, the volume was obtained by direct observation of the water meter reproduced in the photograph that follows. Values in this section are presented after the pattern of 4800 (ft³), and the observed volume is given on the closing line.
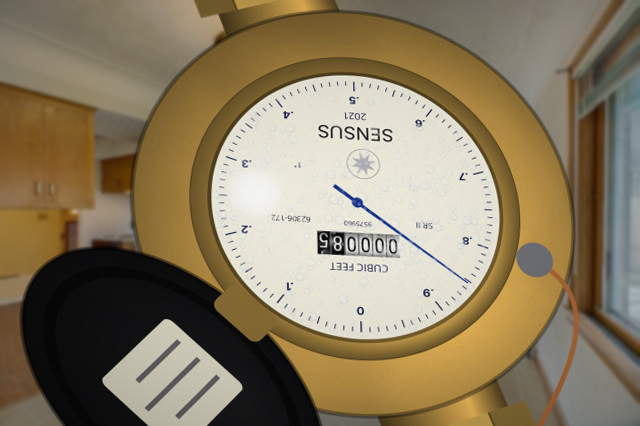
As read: 84.85 (ft³)
